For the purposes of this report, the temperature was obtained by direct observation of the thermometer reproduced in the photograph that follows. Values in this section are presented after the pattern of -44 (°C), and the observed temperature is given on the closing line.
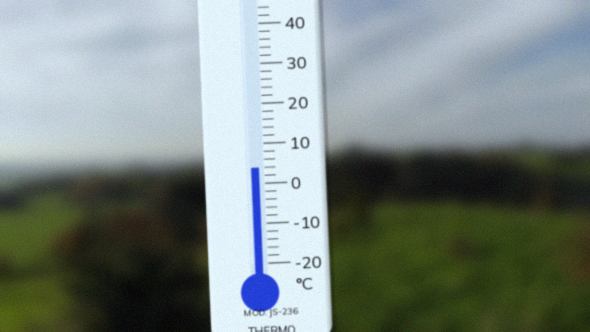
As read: 4 (°C)
